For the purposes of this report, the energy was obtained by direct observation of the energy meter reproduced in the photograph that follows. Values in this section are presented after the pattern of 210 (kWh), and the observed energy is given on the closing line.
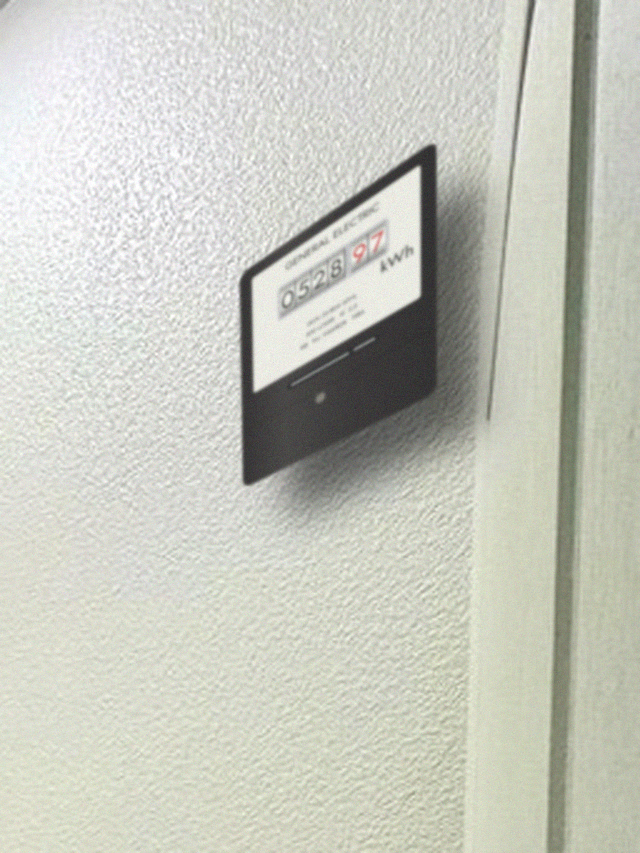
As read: 528.97 (kWh)
